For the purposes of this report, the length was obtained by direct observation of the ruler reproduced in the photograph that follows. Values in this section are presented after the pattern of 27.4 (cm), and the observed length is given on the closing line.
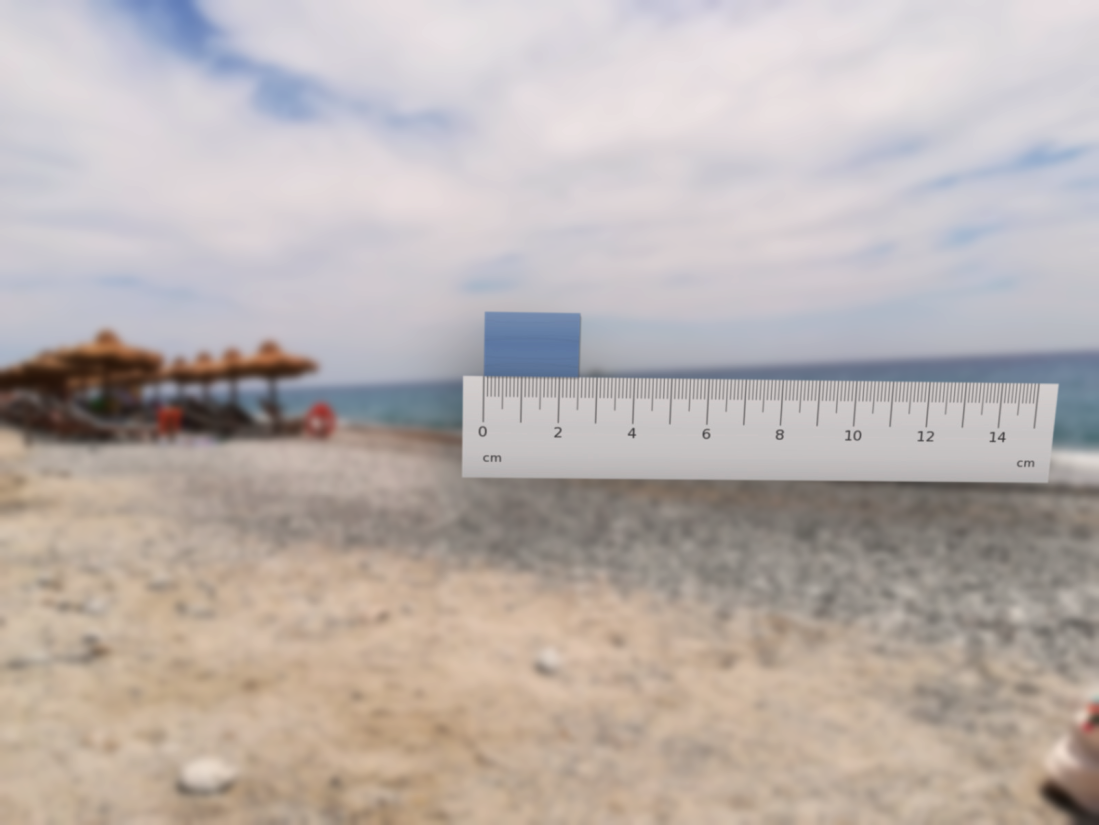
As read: 2.5 (cm)
